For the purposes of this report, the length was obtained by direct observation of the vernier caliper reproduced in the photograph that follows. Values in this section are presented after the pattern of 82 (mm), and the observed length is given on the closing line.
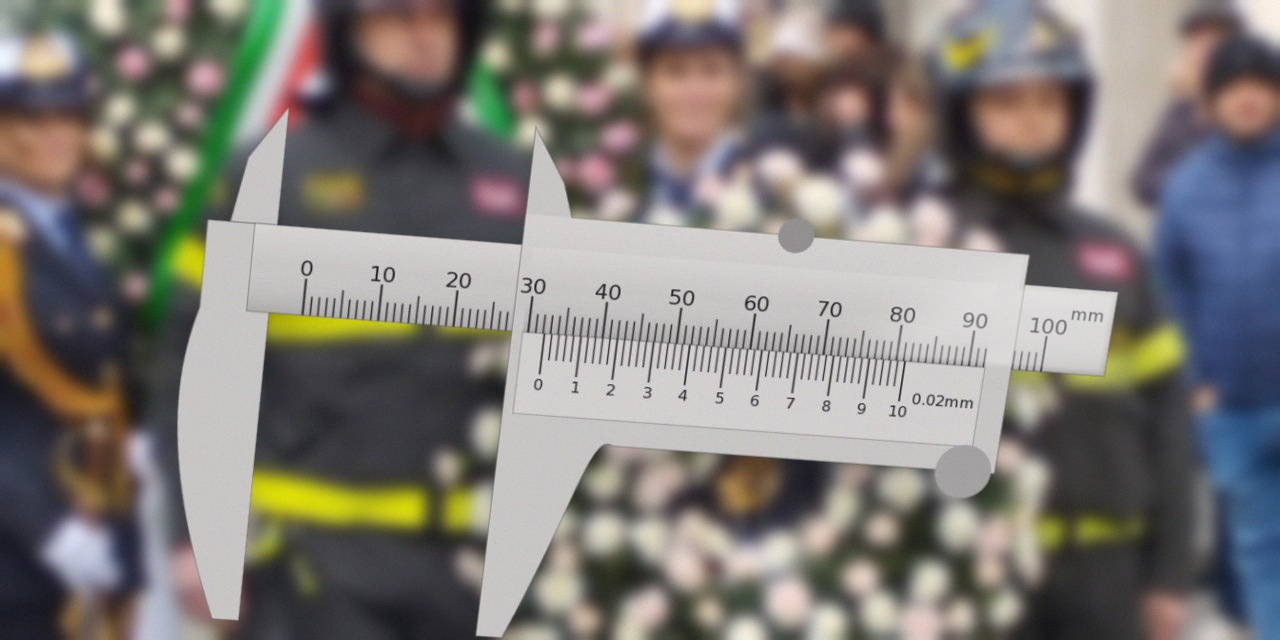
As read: 32.2 (mm)
